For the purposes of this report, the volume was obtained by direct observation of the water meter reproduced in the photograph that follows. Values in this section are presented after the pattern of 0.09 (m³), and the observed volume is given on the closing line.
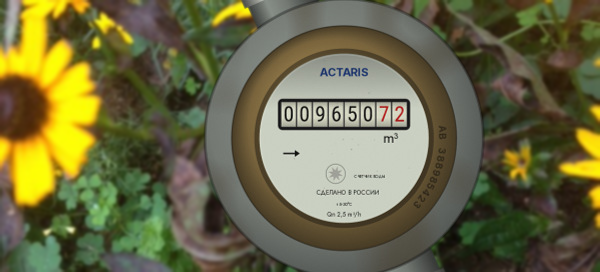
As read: 9650.72 (m³)
